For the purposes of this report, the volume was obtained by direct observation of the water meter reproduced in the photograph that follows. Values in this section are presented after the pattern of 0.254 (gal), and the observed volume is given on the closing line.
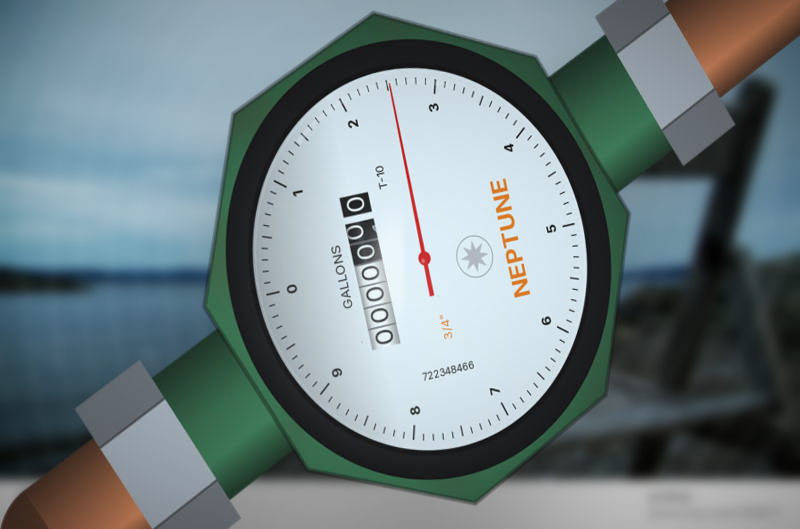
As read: 2.5 (gal)
